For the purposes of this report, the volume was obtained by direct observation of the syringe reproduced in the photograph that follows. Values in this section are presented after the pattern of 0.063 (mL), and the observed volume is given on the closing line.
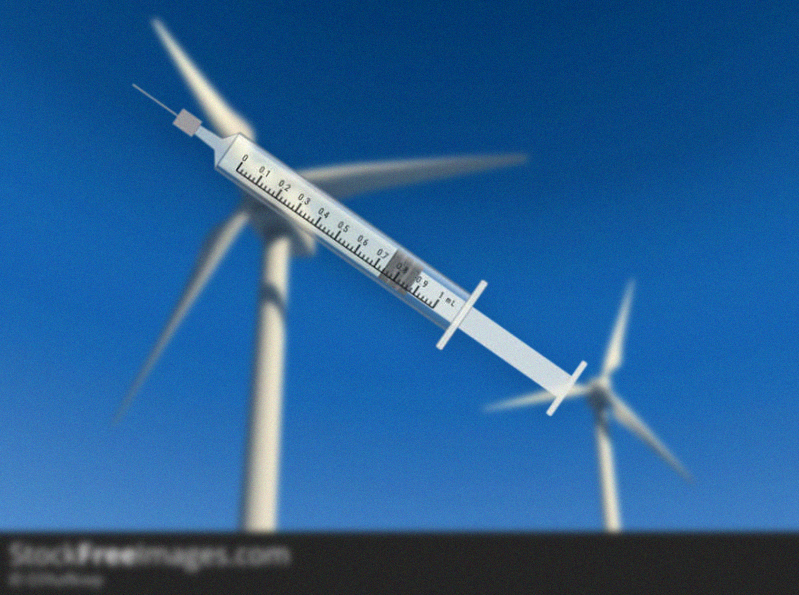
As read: 0.74 (mL)
